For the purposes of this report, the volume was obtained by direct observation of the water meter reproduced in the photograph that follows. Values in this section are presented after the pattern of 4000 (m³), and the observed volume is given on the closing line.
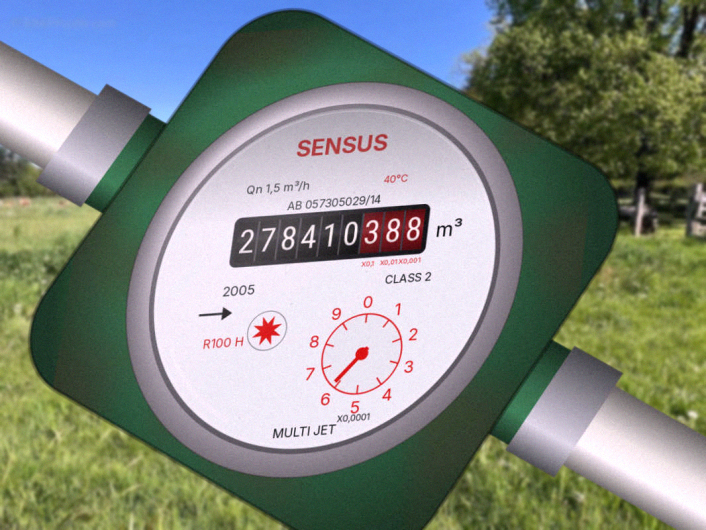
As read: 278410.3886 (m³)
